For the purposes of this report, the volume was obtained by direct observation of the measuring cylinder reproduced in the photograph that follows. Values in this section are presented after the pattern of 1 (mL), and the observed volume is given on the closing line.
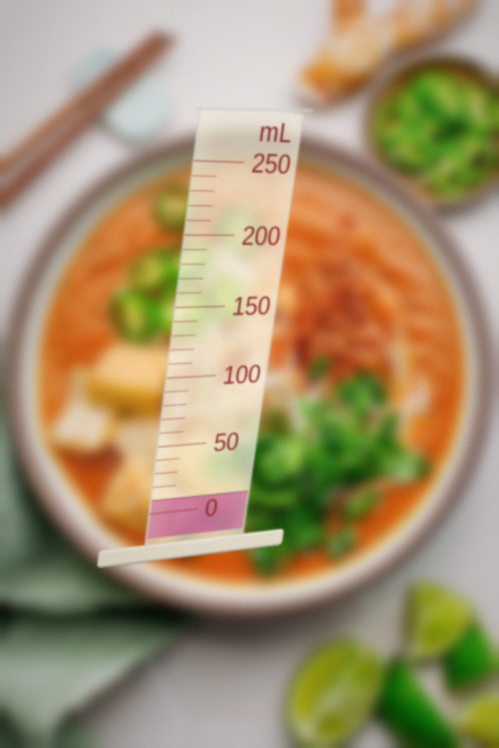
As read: 10 (mL)
